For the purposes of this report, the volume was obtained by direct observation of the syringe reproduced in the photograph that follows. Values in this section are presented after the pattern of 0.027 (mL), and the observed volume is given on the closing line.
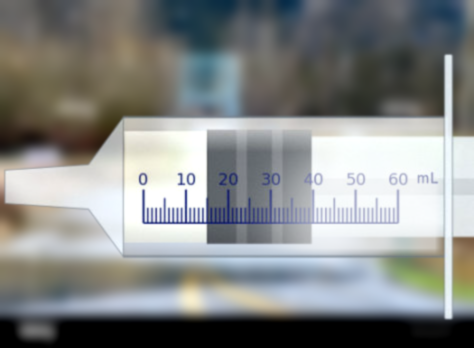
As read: 15 (mL)
